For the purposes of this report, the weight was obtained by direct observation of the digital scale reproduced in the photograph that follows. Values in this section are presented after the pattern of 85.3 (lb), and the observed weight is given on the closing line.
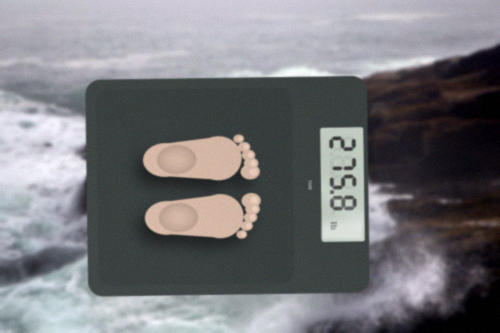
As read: 275.8 (lb)
